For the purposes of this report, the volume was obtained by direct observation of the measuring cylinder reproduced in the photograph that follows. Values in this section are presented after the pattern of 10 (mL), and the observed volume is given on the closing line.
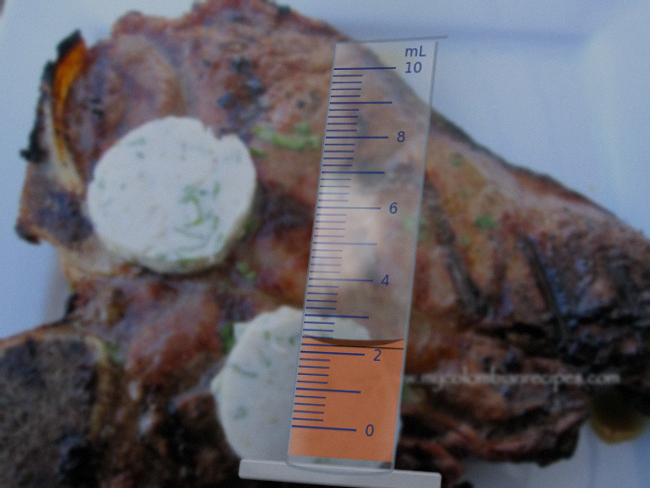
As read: 2.2 (mL)
